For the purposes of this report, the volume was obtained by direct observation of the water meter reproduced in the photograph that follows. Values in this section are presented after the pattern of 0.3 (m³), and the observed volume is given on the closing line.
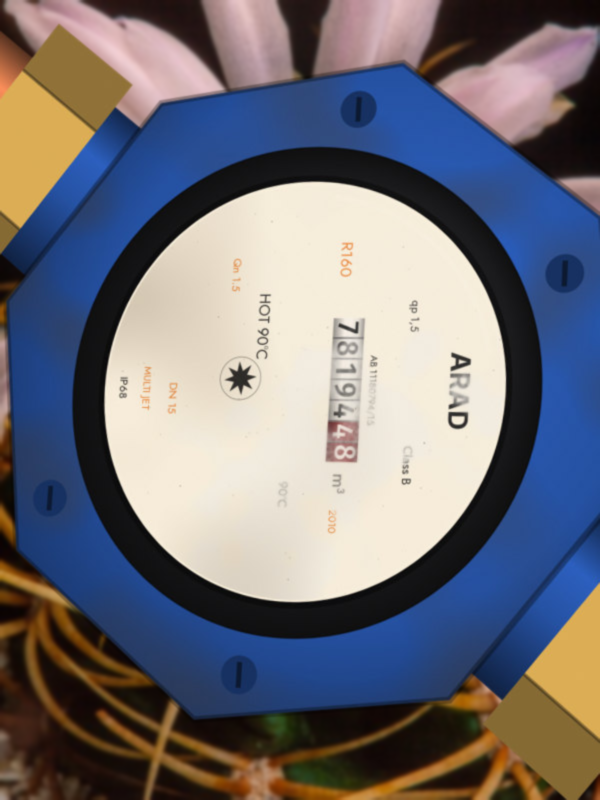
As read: 78194.48 (m³)
